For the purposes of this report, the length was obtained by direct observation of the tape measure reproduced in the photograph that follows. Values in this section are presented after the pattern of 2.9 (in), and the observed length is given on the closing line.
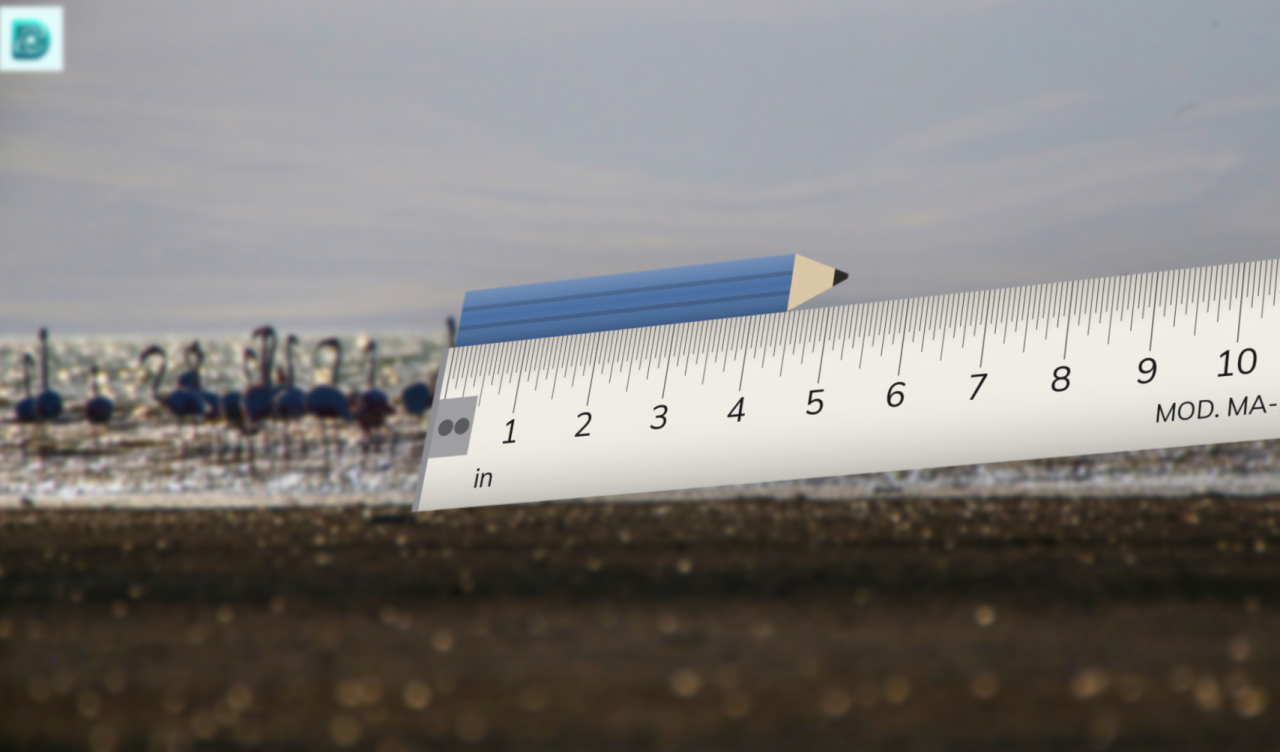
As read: 5.1875 (in)
